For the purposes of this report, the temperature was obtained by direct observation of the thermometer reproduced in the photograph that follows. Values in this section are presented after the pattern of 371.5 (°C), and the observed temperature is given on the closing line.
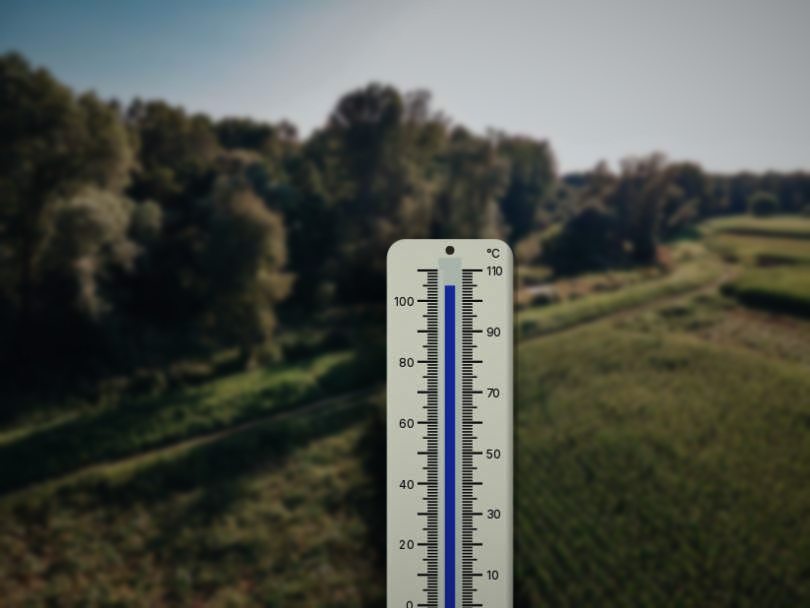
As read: 105 (°C)
